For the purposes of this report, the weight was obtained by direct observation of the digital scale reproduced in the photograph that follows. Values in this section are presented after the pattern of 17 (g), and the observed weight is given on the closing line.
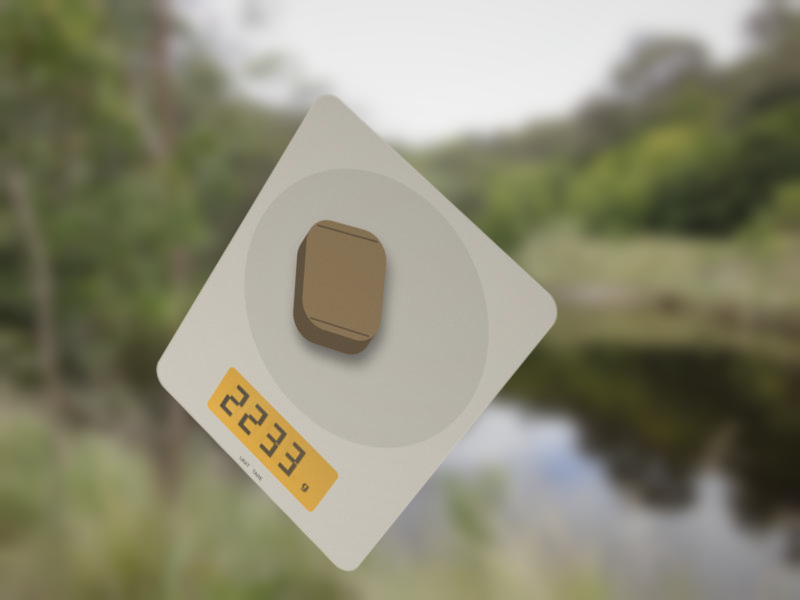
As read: 2233 (g)
